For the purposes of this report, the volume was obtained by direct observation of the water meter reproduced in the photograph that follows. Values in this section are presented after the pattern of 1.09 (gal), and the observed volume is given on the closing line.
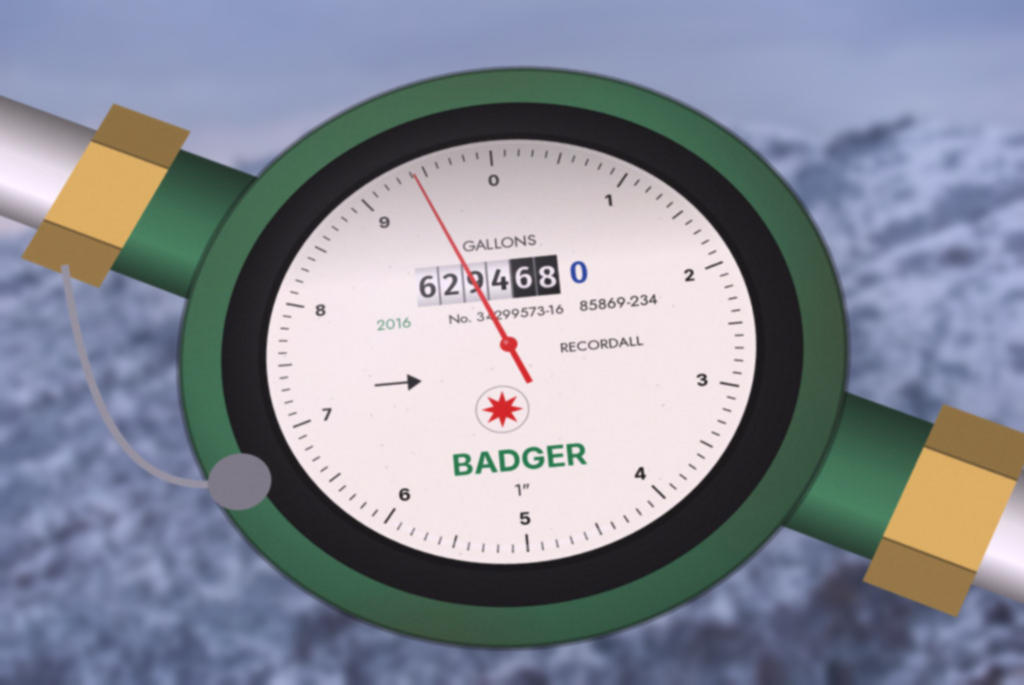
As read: 6294679.4 (gal)
